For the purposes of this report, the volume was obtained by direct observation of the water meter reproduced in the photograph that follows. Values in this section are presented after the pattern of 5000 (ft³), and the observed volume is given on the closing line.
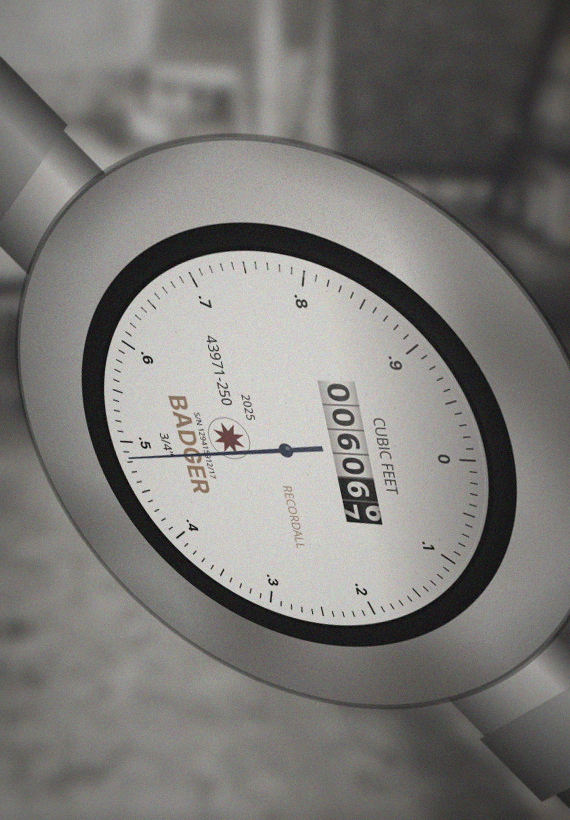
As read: 6066.48 (ft³)
